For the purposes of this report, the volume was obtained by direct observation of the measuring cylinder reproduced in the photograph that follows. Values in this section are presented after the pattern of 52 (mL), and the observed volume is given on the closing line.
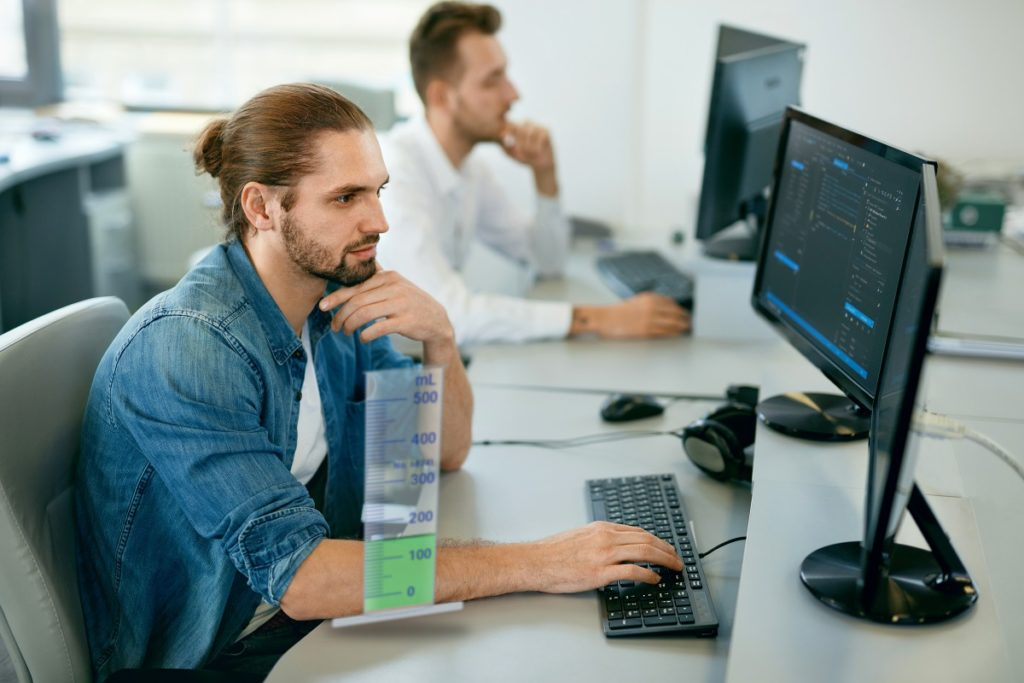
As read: 150 (mL)
